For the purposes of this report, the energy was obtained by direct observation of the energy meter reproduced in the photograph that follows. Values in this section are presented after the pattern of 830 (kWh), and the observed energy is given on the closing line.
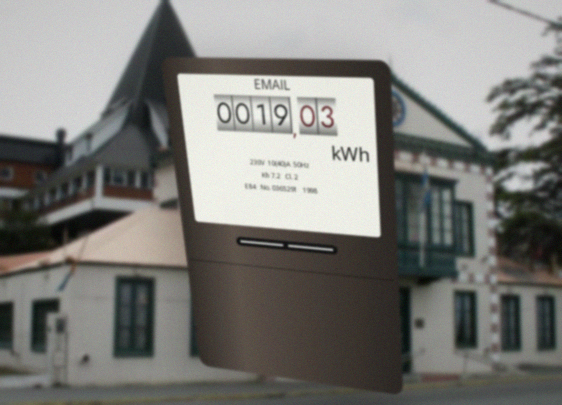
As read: 19.03 (kWh)
